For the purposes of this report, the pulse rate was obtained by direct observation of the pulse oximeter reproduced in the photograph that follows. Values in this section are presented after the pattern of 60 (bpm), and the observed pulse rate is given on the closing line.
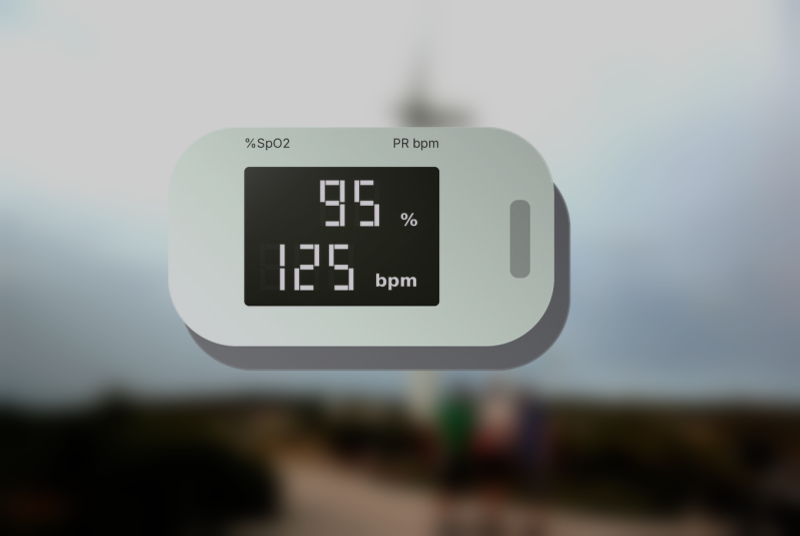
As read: 125 (bpm)
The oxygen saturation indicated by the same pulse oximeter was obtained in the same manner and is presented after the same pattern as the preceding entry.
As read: 95 (%)
